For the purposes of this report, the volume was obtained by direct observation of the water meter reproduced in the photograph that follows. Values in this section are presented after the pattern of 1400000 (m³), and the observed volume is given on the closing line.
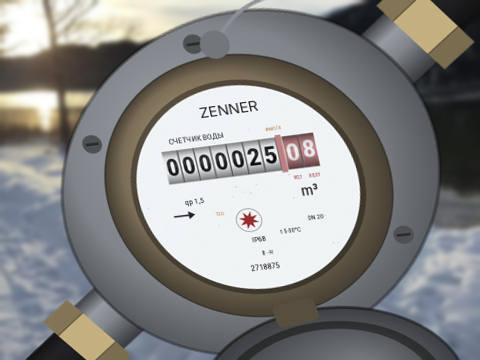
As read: 25.08 (m³)
